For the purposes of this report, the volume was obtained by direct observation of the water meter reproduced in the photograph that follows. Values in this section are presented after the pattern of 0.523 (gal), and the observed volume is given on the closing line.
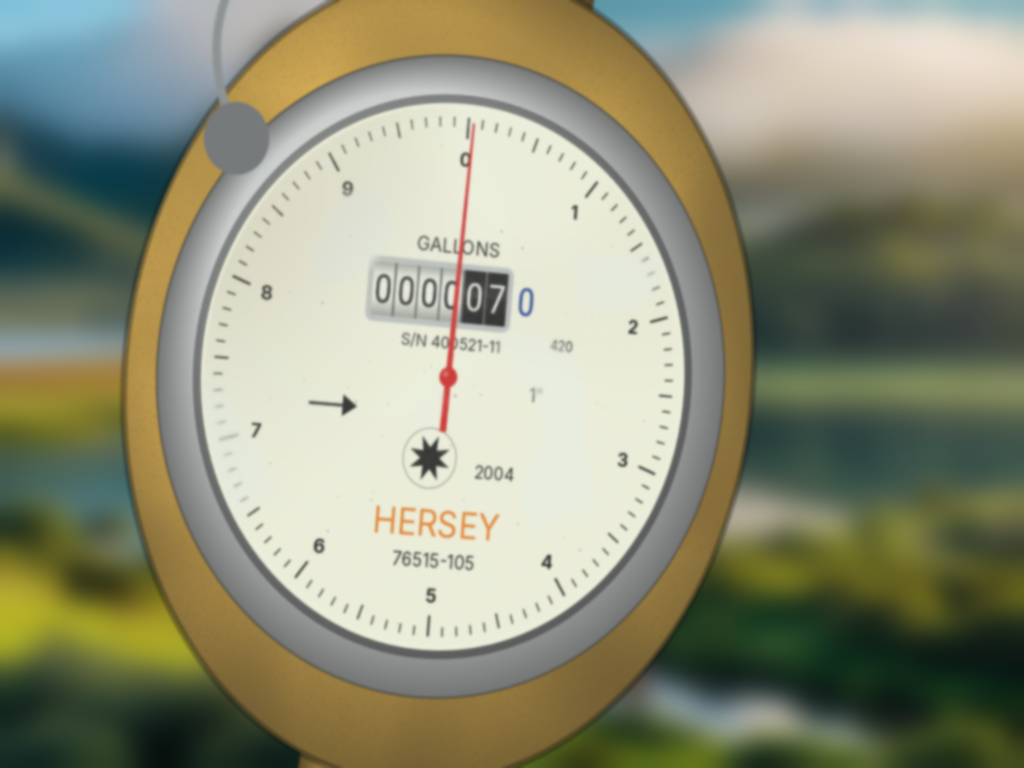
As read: 70.0 (gal)
